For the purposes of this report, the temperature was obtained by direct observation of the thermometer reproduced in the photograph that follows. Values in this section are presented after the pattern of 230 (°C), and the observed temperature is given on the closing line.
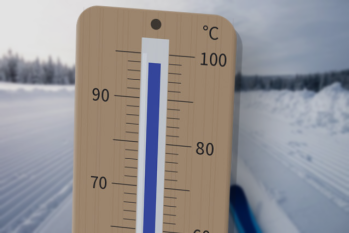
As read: 98 (°C)
